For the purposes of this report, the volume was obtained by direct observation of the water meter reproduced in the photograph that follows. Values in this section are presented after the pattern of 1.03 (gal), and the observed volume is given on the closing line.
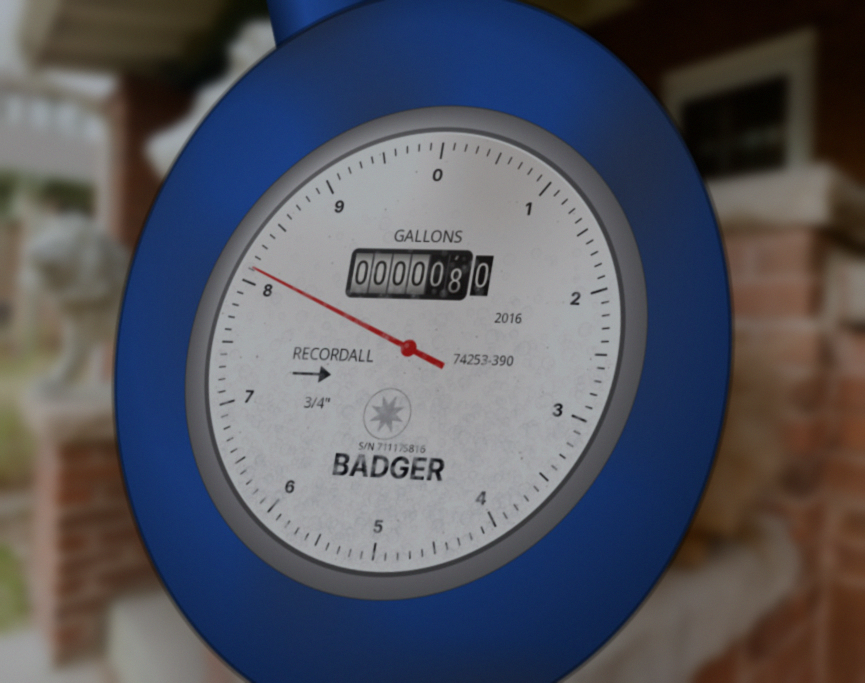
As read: 78.1 (gal)
